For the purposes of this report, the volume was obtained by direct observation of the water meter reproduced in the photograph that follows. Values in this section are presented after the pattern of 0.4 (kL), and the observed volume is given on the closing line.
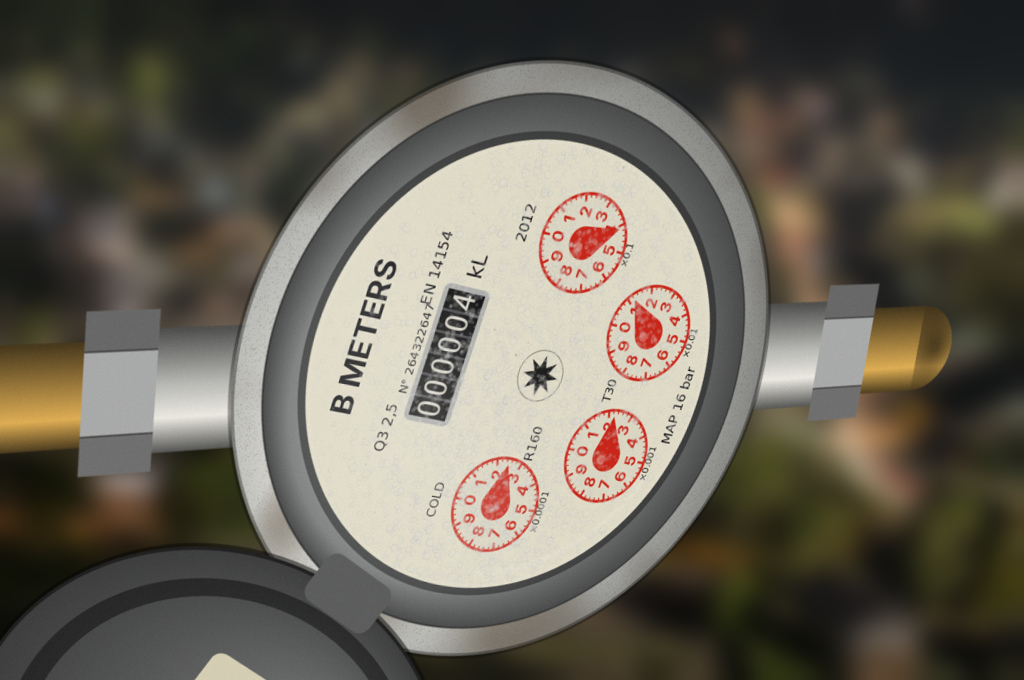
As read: 4.4122 (kL)
